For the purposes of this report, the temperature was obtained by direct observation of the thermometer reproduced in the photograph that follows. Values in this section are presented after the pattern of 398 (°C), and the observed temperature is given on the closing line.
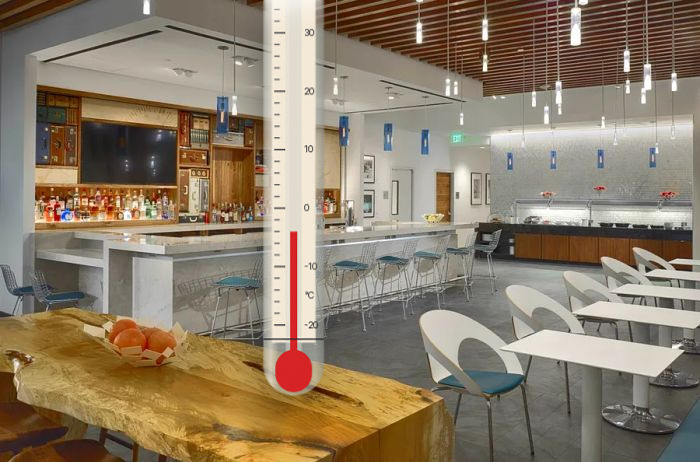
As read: -4 (°C)
